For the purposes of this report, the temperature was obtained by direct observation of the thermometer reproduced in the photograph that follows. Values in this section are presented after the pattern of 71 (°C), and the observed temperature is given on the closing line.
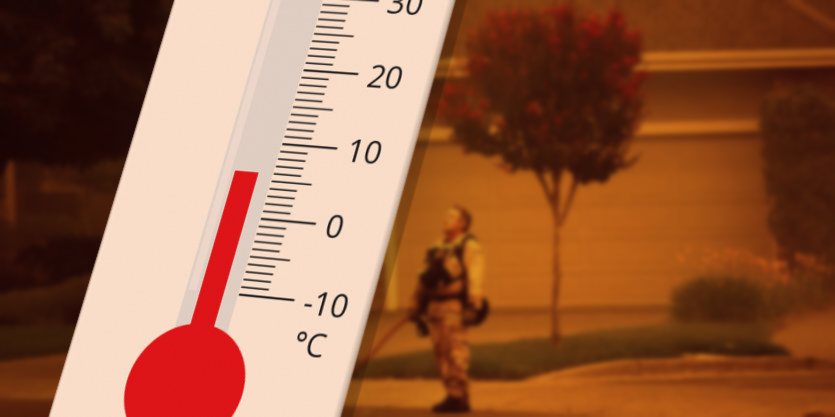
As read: 6 (°C)
